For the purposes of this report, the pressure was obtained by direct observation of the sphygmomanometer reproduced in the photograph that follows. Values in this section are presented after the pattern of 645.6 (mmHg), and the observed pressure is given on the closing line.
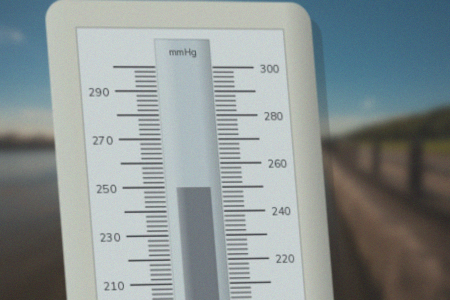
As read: 250 (mmHg)
